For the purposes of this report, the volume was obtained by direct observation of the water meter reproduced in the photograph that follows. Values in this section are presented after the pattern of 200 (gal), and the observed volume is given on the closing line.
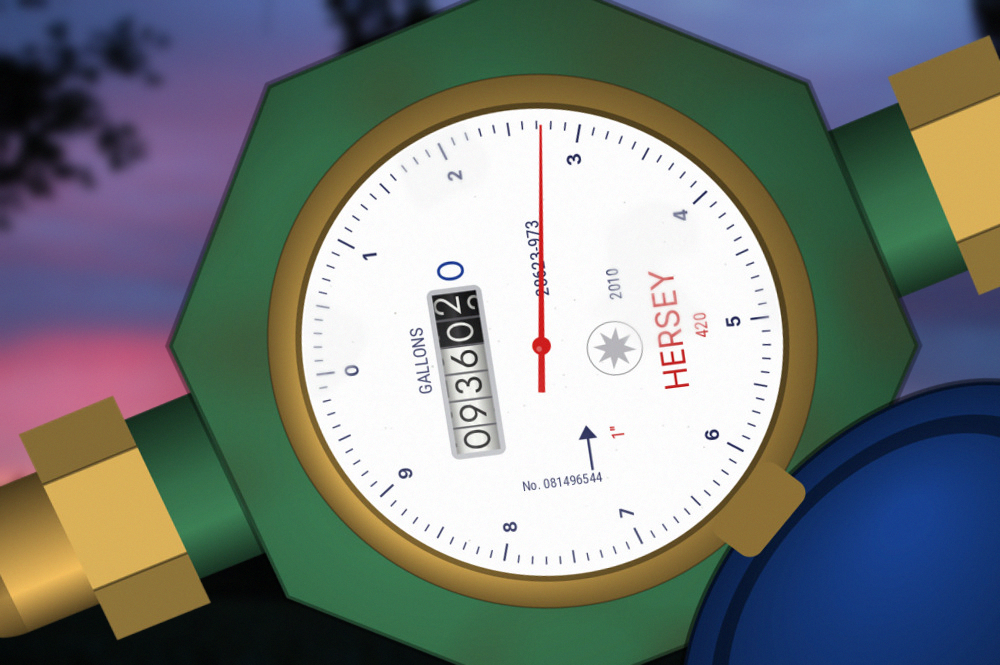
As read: 936022.7 (gal)
